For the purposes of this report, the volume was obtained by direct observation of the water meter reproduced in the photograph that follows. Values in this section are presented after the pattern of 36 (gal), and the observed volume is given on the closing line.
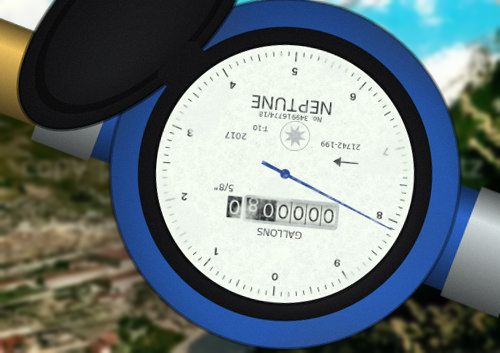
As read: 78.1 (gal)
